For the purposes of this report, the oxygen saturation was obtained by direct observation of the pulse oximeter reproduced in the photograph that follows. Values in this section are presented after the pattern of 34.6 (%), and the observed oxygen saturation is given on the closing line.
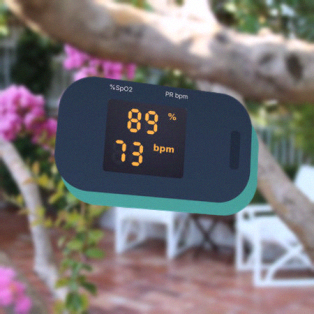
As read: 89 (%)
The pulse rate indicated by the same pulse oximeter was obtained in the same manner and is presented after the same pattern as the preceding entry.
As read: 73 (bpm)
